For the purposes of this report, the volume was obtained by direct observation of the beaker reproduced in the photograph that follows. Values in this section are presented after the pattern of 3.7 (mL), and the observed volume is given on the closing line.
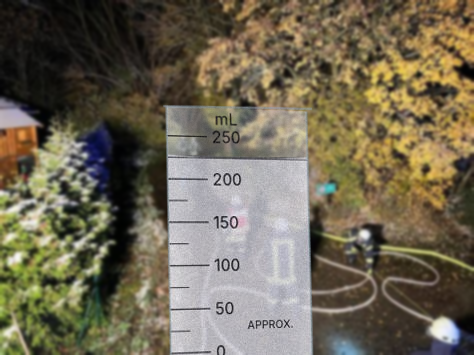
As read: 225 (mL)
